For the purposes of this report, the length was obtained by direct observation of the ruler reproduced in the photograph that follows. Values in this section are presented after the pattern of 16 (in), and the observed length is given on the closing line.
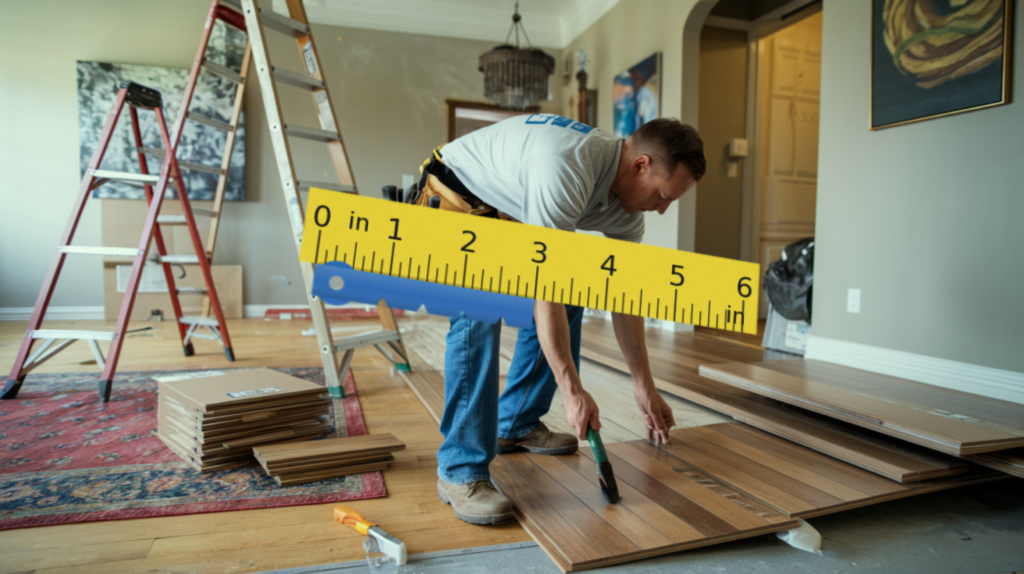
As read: 3 (in)
